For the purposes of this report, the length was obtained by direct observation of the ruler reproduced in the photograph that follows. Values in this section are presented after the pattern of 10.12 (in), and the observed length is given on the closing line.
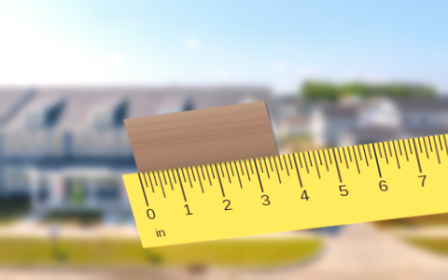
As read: 3.625 (in)
